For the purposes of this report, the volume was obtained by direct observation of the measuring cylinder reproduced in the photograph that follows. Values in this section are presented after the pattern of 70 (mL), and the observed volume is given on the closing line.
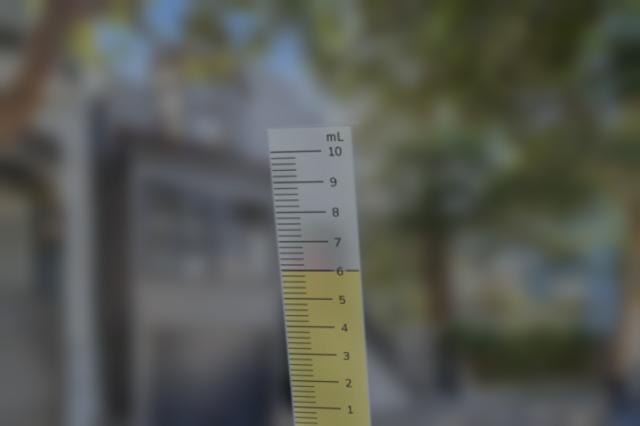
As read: 6 (mL)
